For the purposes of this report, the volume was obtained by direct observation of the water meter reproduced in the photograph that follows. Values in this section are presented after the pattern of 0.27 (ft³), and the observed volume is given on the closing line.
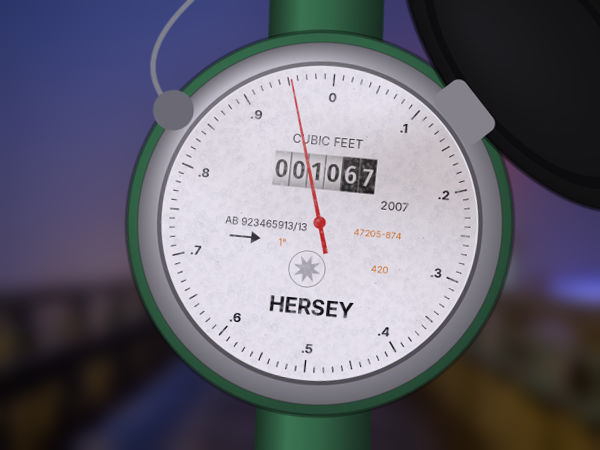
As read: 1066.95 (ft³)
